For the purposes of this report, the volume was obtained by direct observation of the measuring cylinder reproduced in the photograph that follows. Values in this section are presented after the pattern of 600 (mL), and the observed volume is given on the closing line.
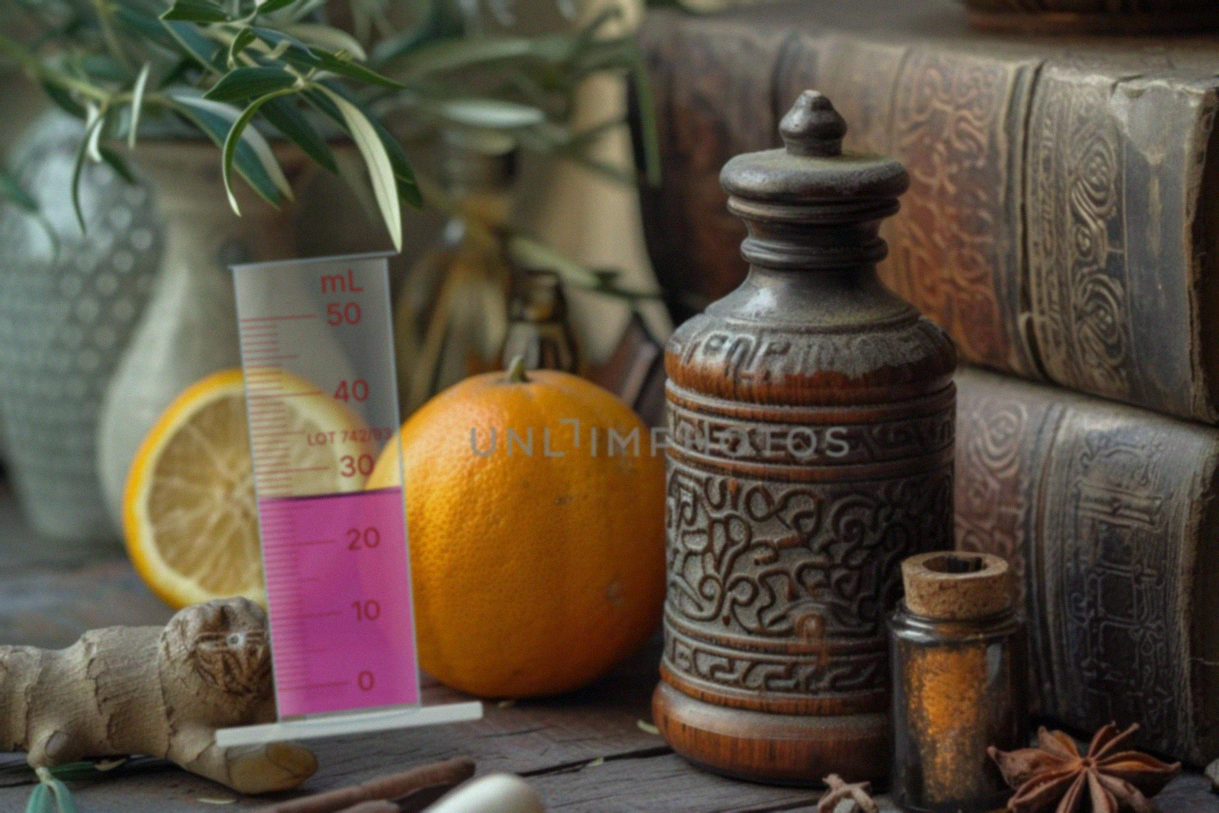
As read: 26 (mL)
